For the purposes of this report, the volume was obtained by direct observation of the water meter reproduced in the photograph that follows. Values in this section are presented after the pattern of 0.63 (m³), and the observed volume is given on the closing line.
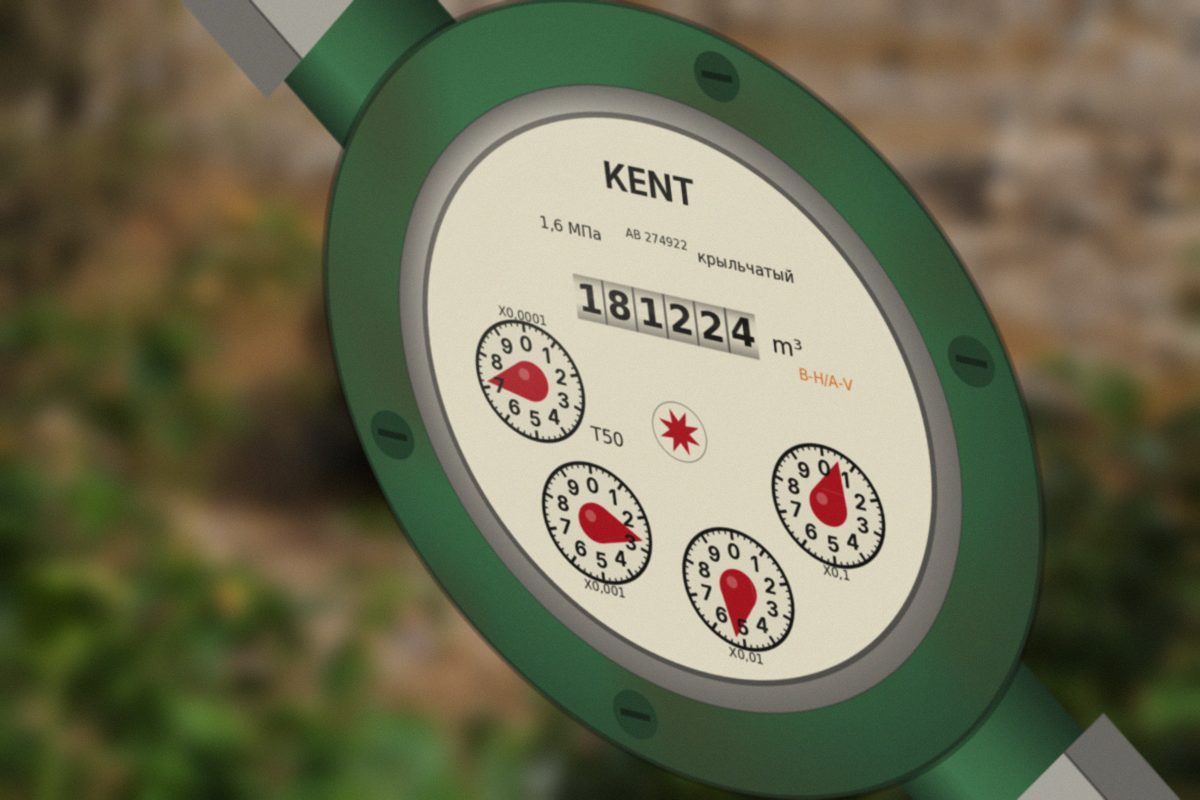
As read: 181224.0527 (m³)
